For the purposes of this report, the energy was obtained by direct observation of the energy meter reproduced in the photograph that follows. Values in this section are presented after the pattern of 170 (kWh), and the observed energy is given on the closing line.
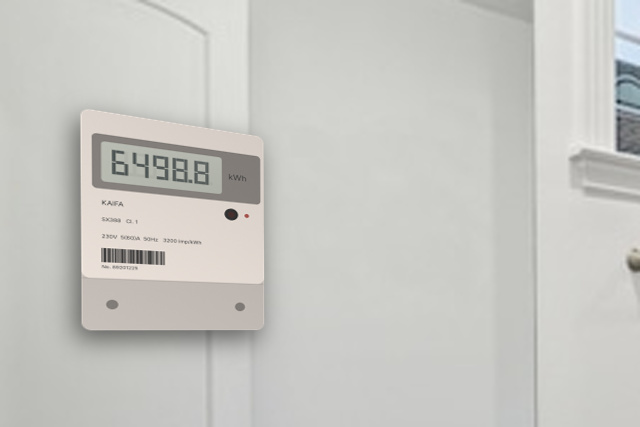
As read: 6498.8 (kWh)
